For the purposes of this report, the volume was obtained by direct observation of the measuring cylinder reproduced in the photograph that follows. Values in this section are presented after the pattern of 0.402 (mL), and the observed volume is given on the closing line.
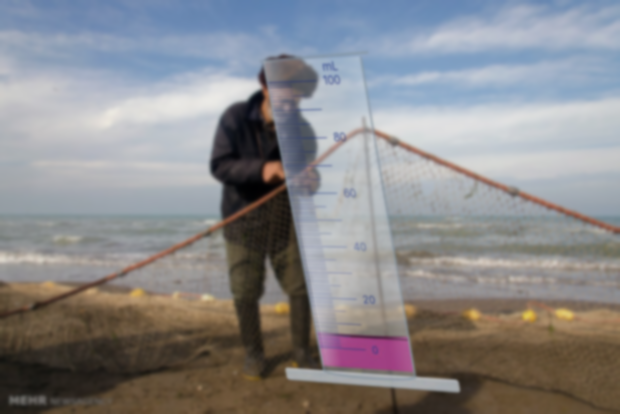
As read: 5 (mL)
